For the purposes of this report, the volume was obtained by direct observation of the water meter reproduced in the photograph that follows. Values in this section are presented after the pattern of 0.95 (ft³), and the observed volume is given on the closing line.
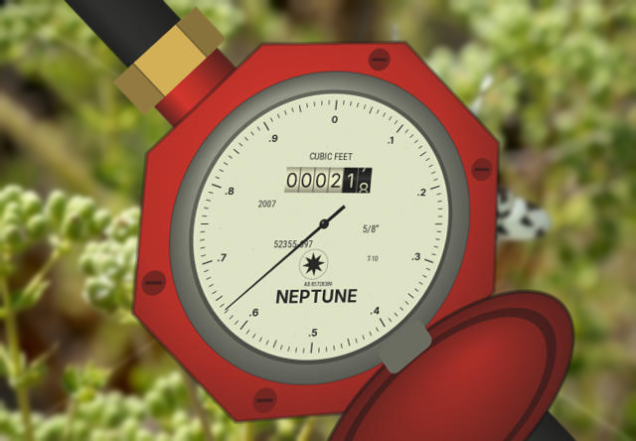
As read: 217.63 (ft³)
